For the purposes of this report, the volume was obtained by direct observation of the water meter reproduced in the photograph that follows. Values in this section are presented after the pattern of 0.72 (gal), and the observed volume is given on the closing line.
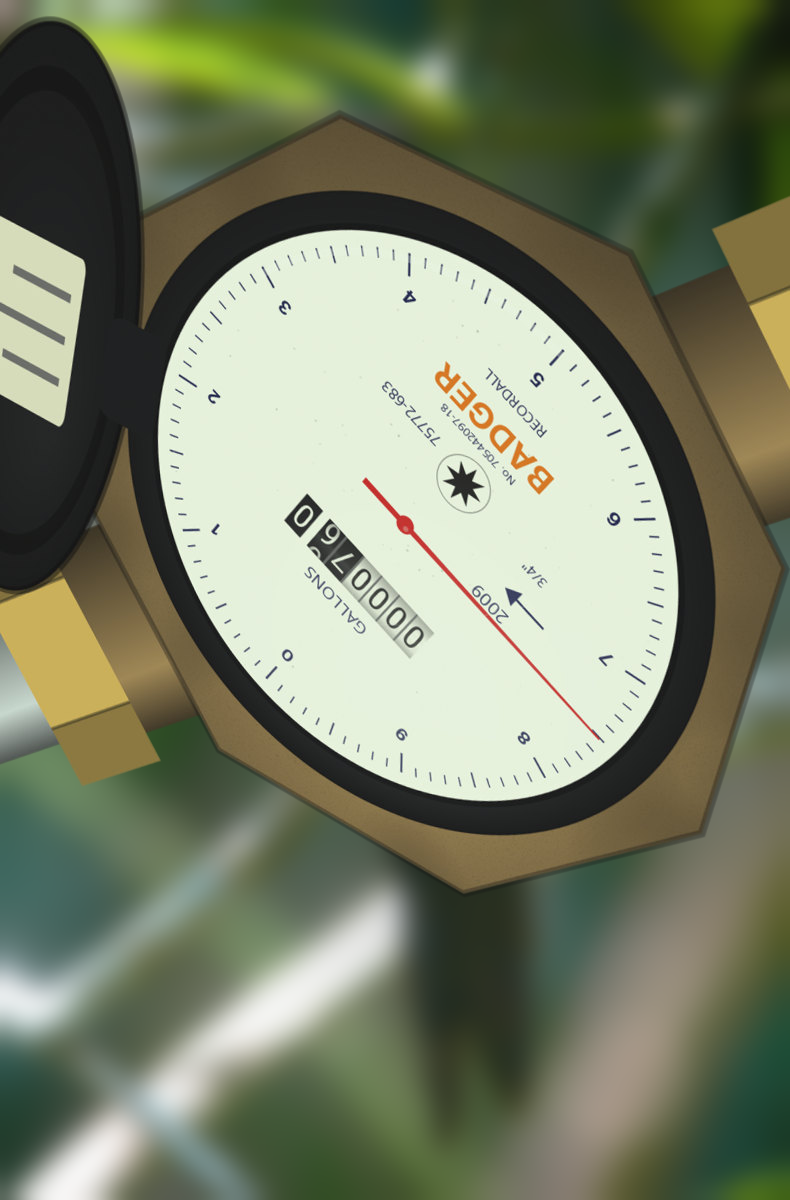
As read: 757.5 (gal)
